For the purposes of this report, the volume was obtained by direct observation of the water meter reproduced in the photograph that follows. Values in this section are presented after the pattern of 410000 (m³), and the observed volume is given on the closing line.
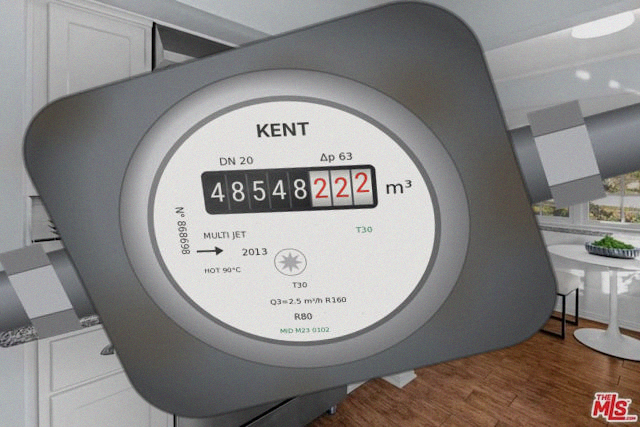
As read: 48548.222 (m³)
